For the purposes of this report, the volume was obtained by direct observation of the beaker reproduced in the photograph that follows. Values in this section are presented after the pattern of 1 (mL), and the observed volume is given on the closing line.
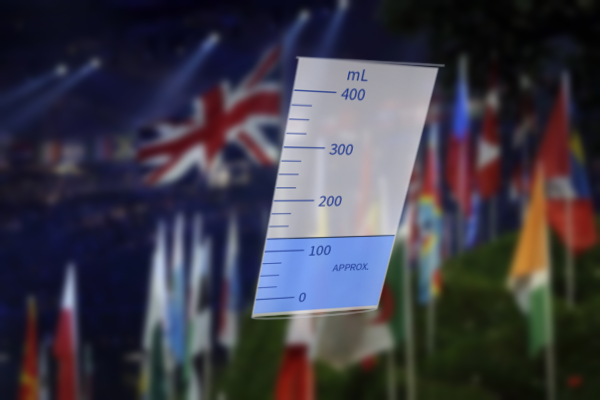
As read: 125 (mL)
